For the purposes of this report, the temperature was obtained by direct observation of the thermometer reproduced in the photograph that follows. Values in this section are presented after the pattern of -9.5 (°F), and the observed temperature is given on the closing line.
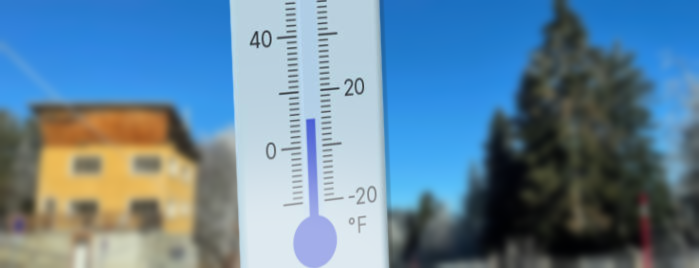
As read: 10 (°F)
